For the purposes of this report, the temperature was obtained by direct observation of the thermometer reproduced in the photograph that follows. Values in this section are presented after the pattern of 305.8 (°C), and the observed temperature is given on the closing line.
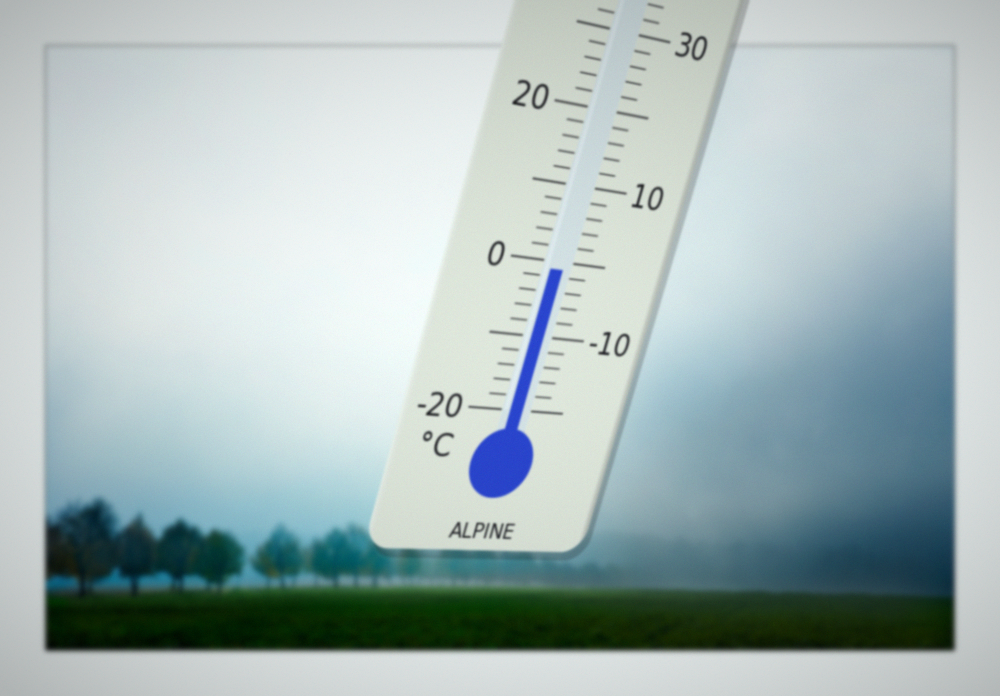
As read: -1 (°C)
